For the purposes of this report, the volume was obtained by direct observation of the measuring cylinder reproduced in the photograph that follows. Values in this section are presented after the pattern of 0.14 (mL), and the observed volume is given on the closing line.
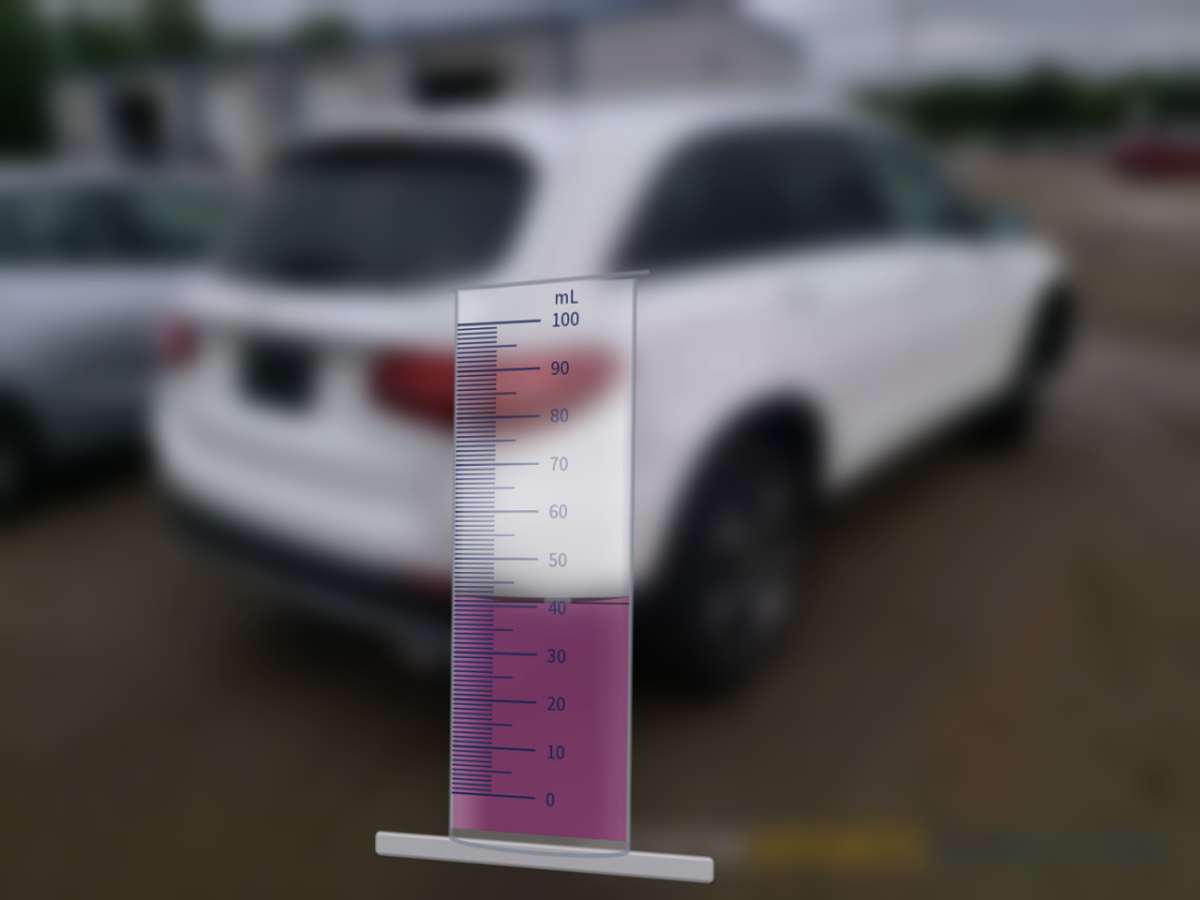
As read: 41 (mL)
